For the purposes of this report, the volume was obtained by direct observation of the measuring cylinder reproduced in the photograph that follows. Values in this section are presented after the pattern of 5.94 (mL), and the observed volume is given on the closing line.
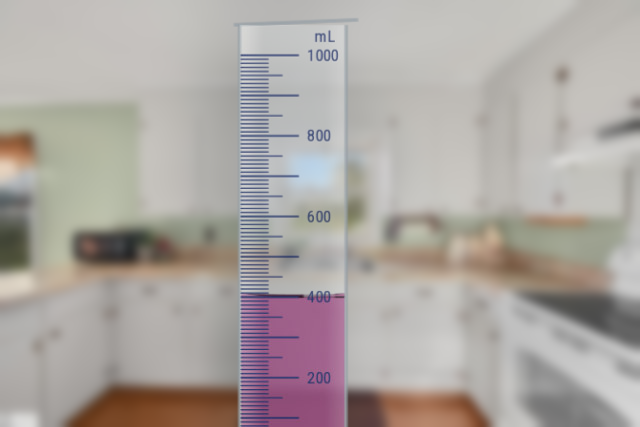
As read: 400 (mL)
